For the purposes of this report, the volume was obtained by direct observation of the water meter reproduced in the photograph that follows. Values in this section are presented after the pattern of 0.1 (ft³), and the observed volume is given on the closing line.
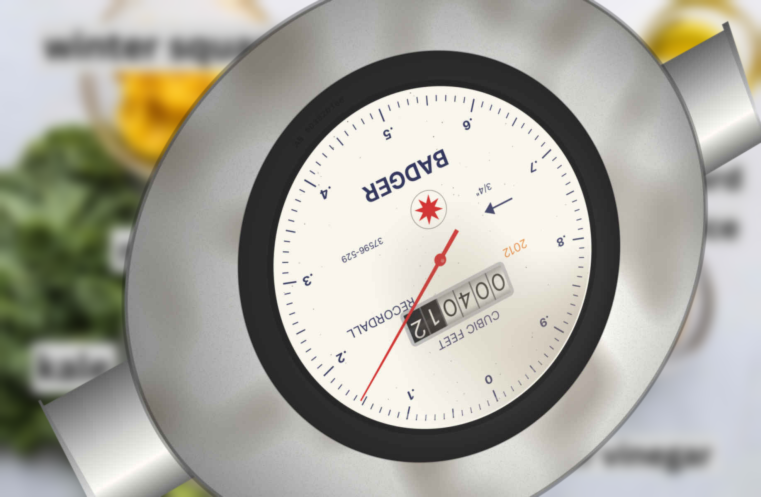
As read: 4012.15 (ft³)
